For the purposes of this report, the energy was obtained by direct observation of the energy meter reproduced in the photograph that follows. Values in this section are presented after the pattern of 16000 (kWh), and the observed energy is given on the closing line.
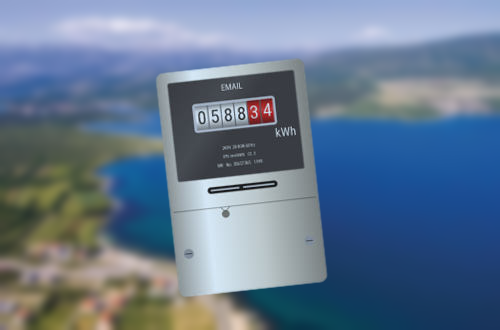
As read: 588.34 (kWh)
